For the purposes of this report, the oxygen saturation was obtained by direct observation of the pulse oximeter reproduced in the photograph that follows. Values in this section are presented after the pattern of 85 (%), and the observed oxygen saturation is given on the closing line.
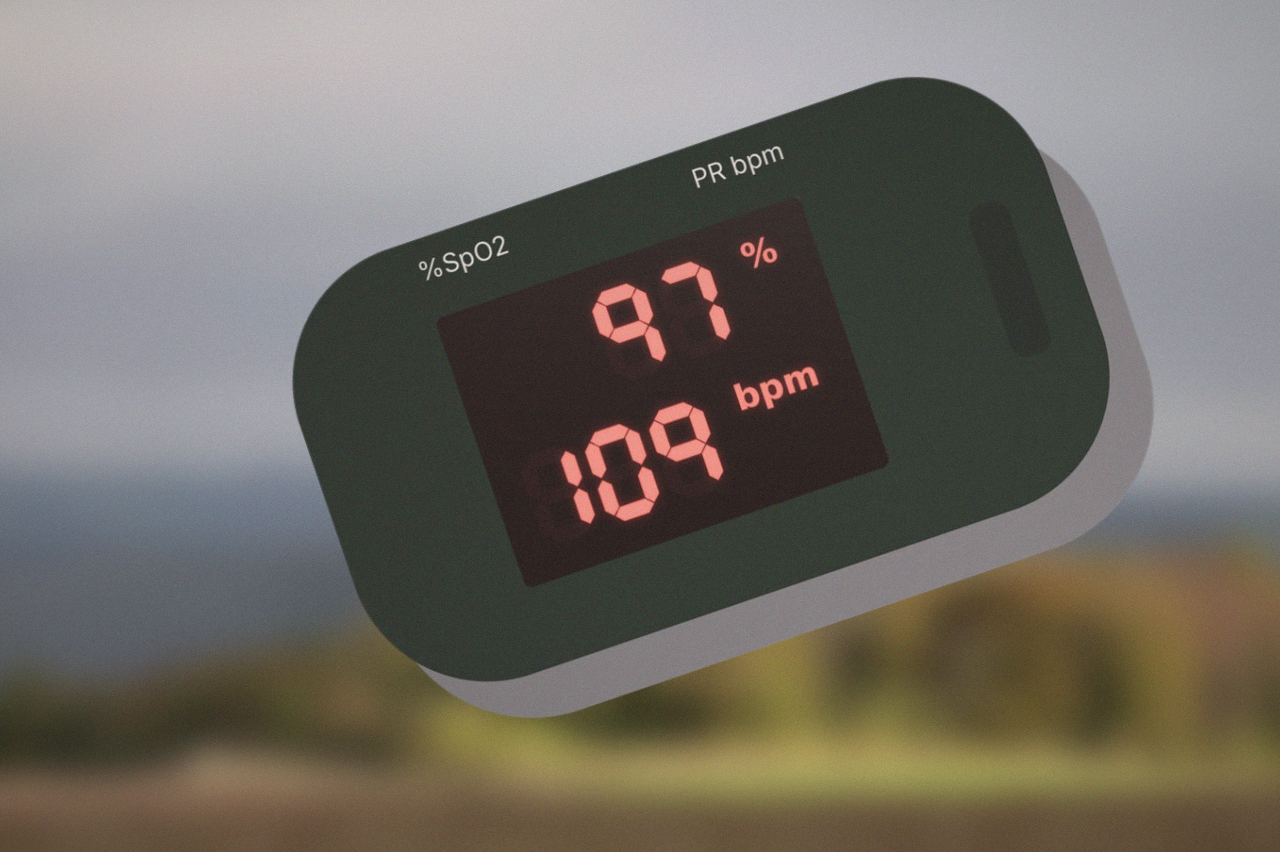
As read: 97 (%)
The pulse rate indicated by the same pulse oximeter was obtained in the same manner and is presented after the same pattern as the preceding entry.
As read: 109 (bpm)
